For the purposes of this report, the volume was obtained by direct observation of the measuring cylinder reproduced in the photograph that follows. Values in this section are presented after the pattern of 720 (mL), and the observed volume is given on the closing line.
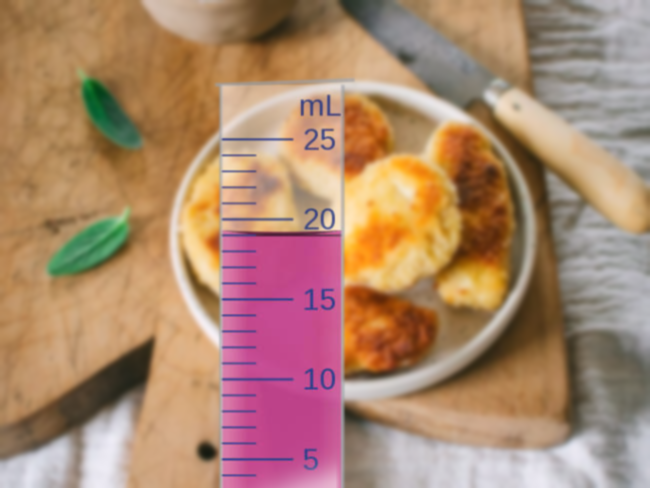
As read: 19 (mL)
